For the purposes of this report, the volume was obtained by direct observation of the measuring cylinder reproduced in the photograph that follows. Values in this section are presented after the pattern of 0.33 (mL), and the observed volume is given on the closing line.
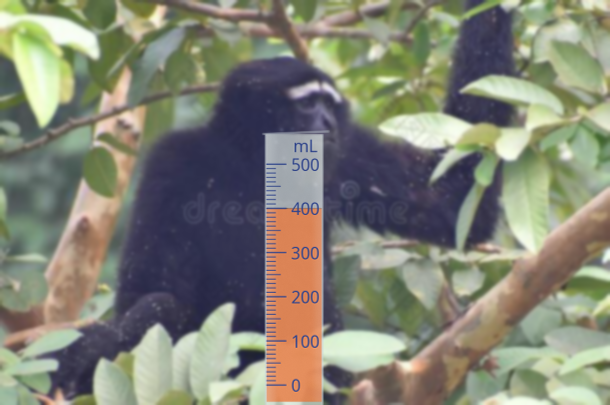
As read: 400 (mL)
